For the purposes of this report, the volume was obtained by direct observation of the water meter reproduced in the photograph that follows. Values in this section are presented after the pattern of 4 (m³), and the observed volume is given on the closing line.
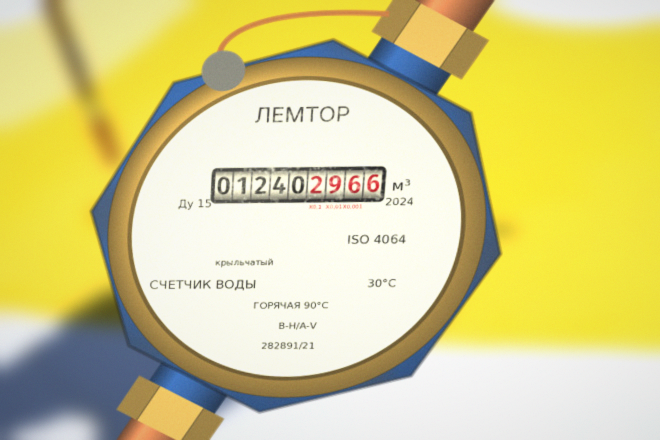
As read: 1240.2966 (m³)
